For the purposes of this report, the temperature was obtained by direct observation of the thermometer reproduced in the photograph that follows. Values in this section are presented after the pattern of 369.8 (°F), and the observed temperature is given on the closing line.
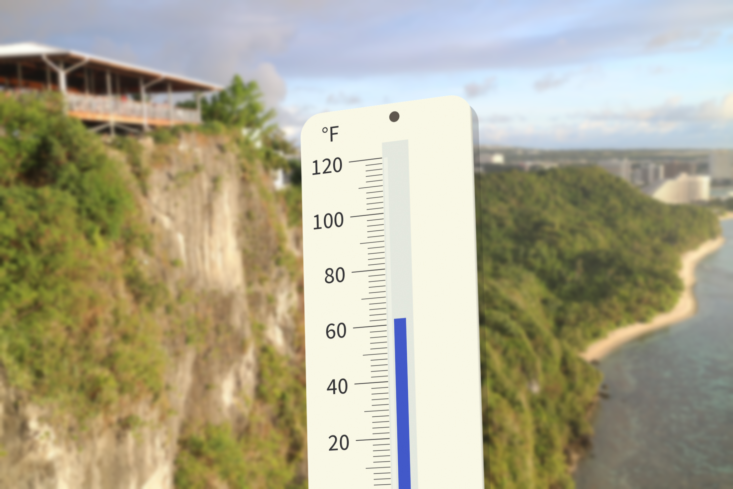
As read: 62 (°F)
